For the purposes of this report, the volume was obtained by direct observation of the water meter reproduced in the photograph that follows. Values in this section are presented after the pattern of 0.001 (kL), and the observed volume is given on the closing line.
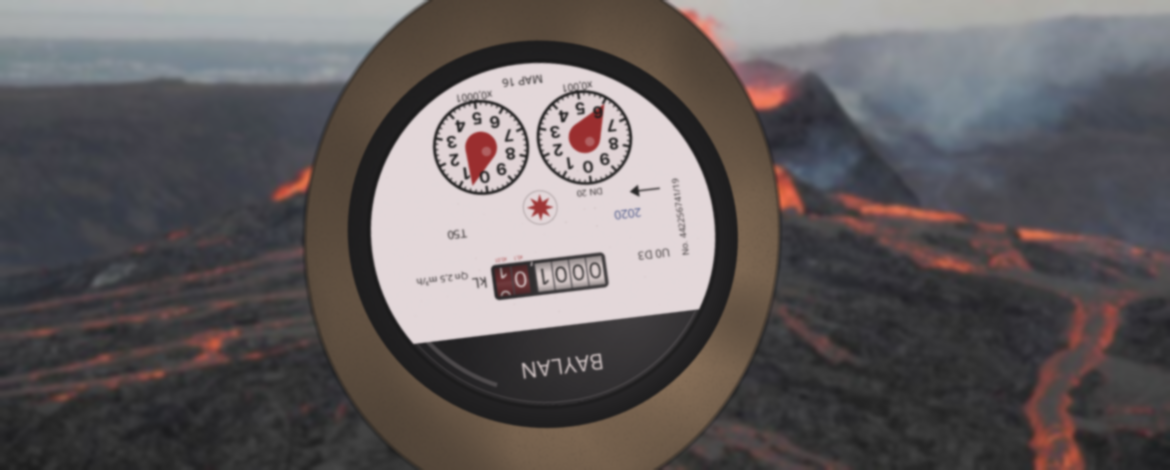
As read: 1.0060 (kL)
